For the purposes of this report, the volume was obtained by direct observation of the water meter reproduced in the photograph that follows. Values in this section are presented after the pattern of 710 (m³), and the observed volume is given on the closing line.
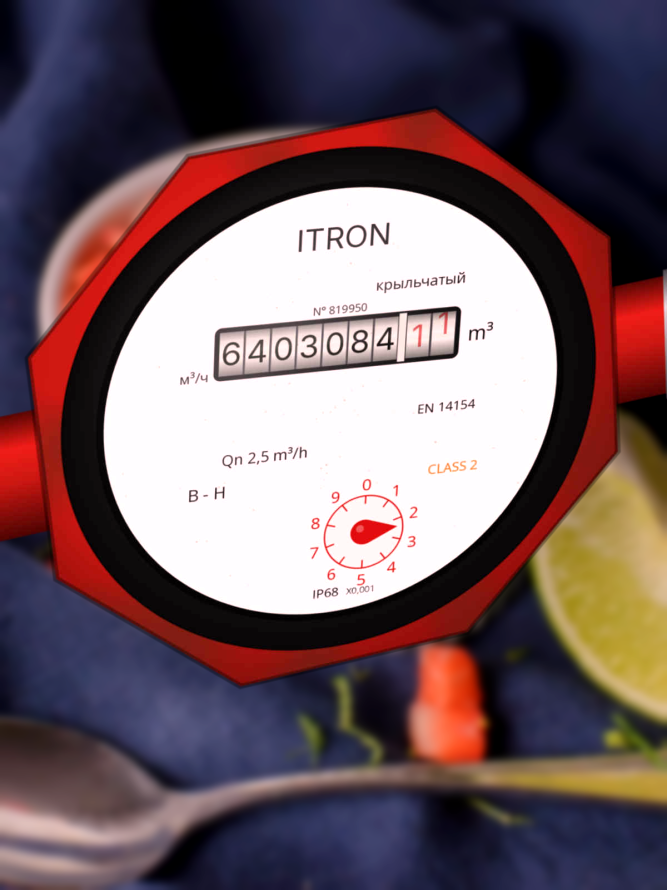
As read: 6403084.112 (m³)
